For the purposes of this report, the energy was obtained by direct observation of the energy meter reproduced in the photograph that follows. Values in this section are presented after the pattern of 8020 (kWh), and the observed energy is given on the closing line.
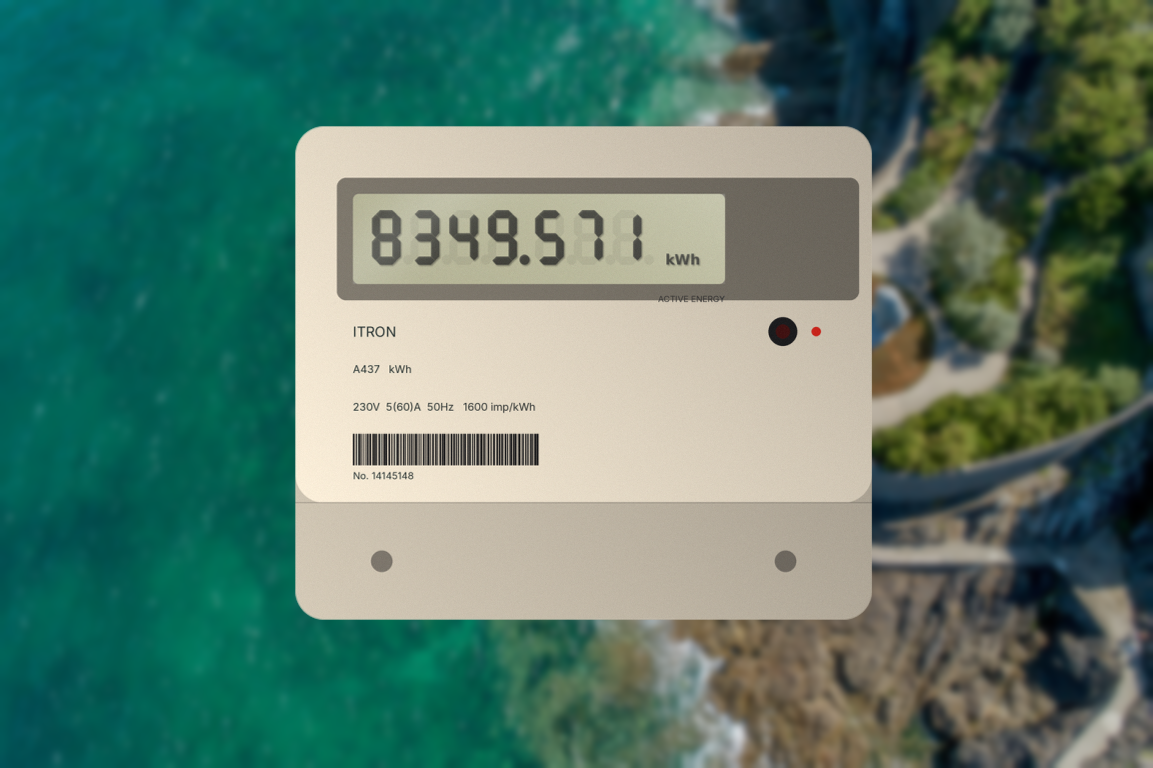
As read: 8349.571 (kWh)
